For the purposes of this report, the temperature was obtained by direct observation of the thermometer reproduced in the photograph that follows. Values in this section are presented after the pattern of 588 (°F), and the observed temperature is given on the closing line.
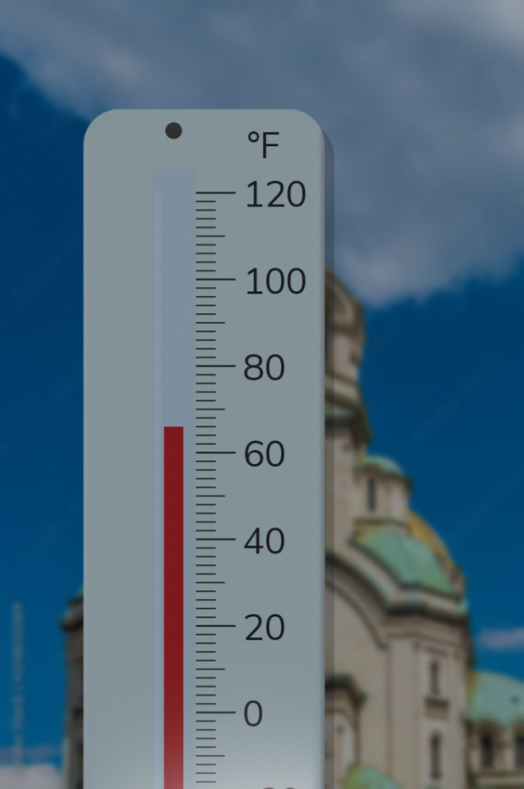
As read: 66 (°F)
